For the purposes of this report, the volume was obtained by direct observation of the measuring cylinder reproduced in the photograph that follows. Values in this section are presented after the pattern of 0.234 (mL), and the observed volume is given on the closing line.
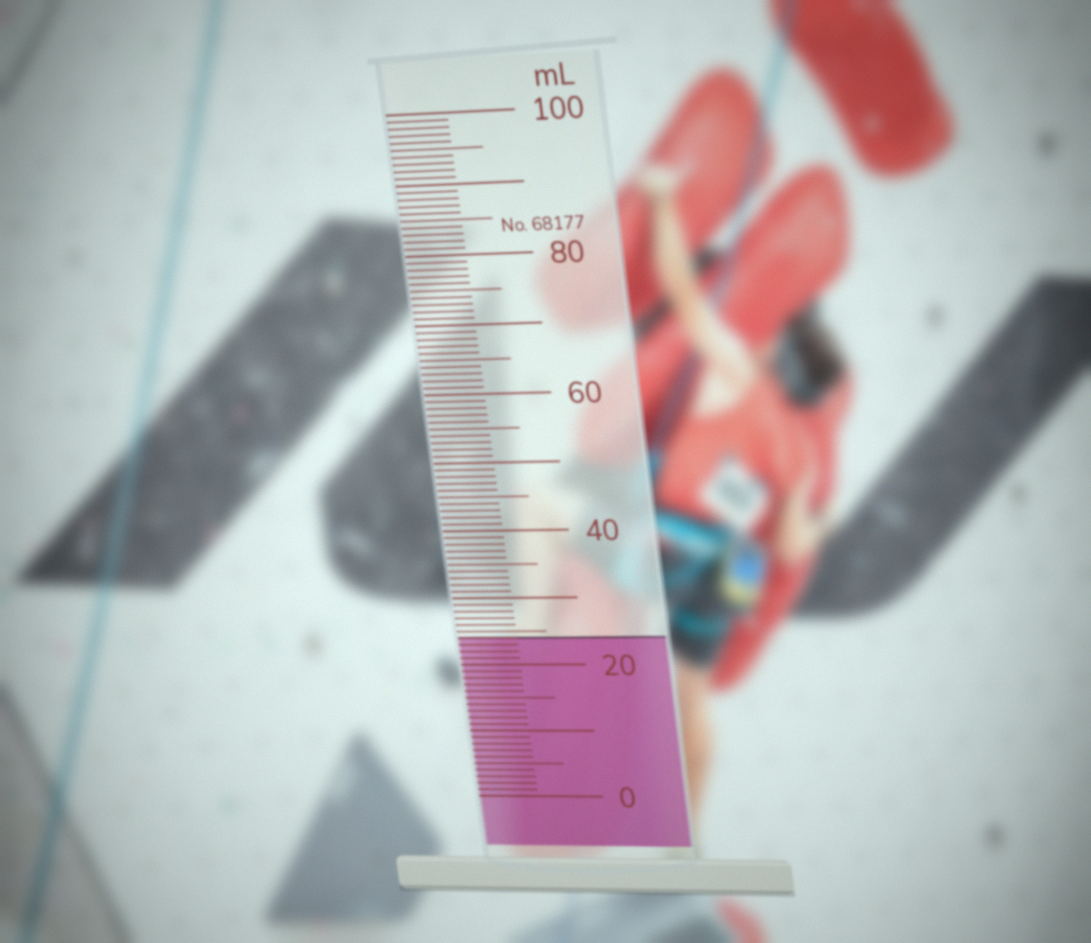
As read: 24 (mL)
